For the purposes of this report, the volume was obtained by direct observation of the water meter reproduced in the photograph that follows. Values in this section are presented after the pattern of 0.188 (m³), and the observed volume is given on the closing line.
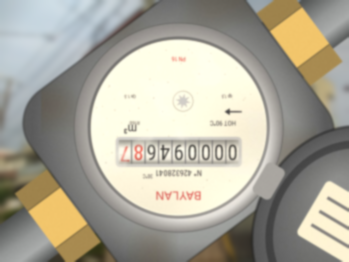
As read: 946.87 (m³)
